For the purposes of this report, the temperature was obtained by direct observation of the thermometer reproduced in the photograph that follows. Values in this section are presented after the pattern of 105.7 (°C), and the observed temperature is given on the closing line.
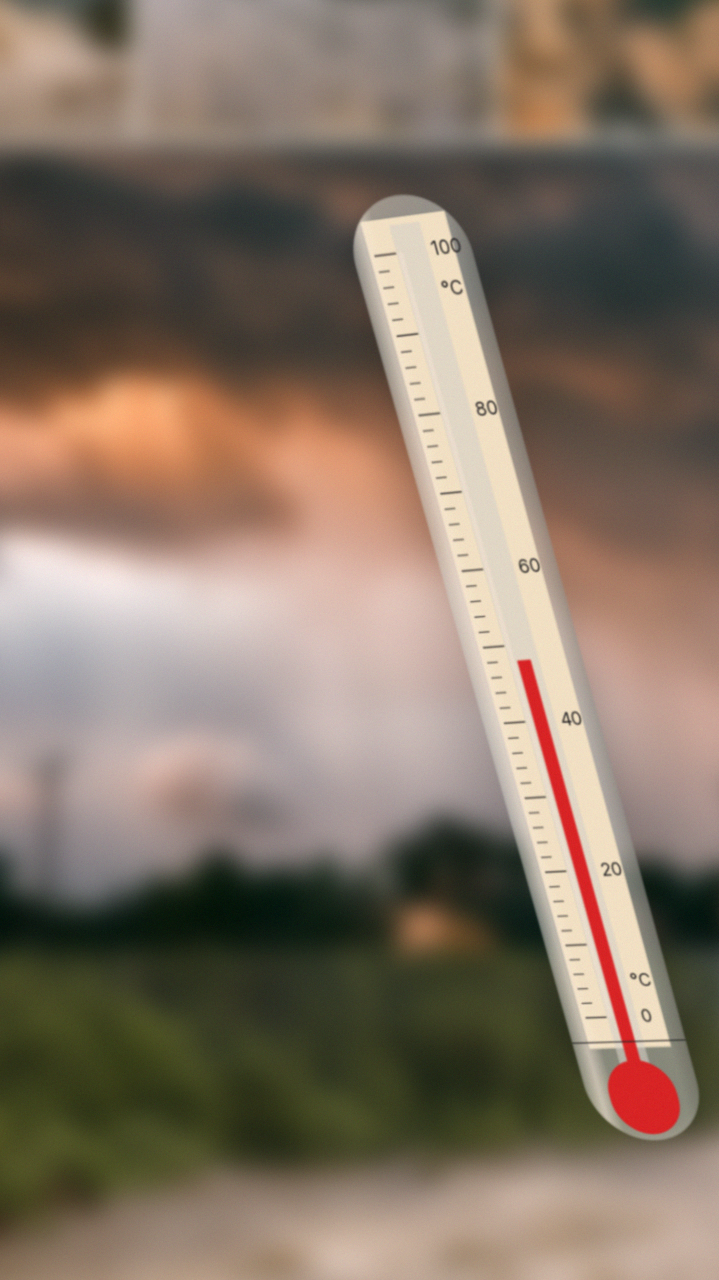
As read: 48 (°C)
